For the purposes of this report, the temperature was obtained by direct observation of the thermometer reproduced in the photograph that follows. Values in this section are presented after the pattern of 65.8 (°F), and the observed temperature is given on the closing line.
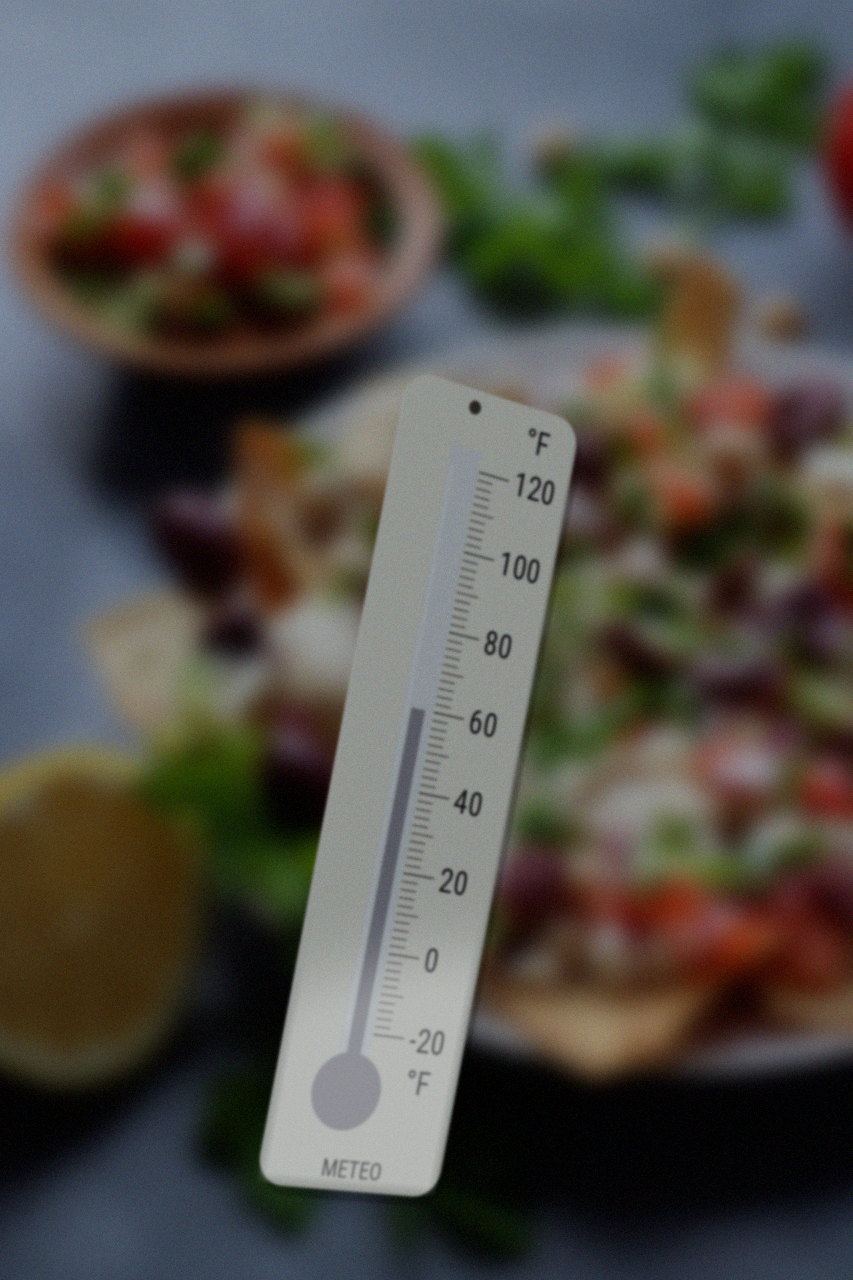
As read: 60 (°F)
